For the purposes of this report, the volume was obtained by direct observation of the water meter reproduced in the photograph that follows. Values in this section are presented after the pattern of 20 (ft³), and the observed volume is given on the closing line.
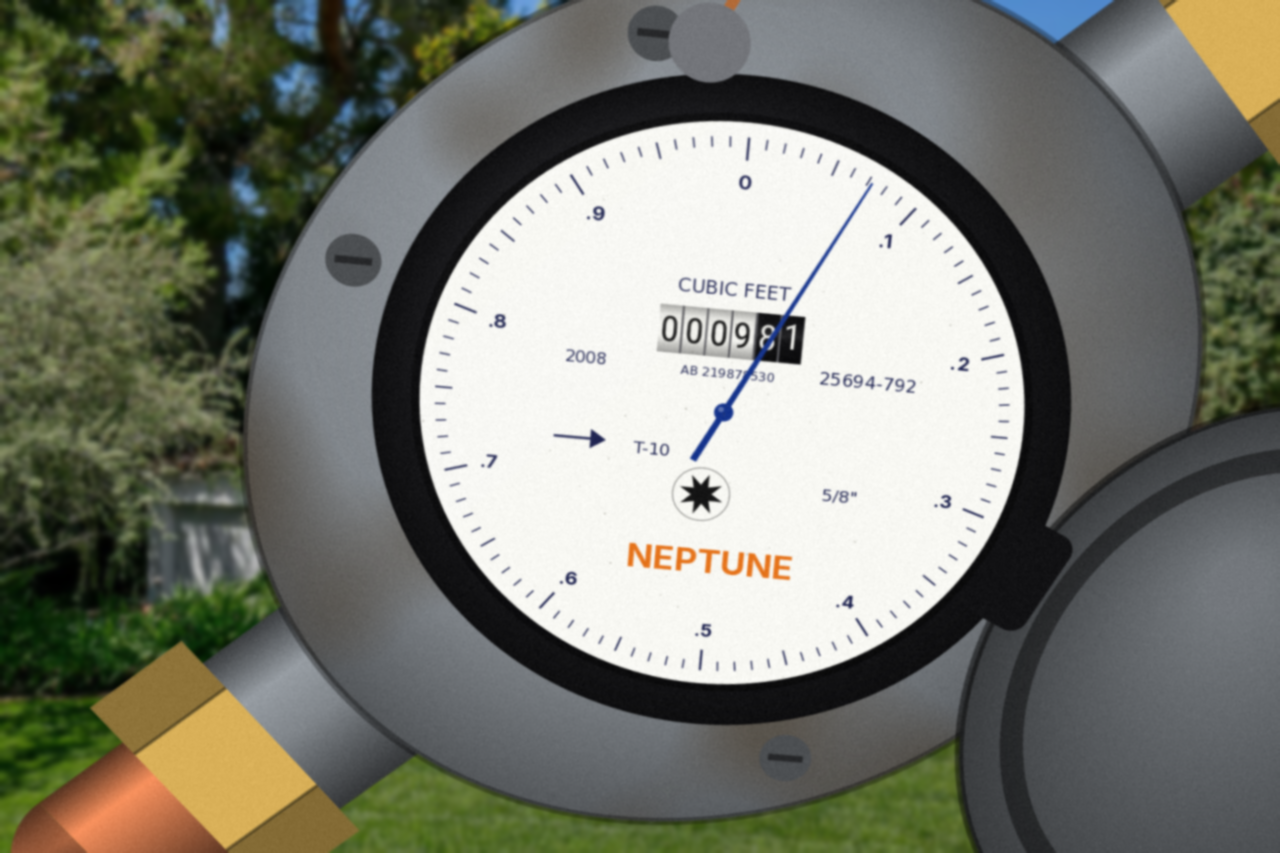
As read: 981.07 (ft³)
